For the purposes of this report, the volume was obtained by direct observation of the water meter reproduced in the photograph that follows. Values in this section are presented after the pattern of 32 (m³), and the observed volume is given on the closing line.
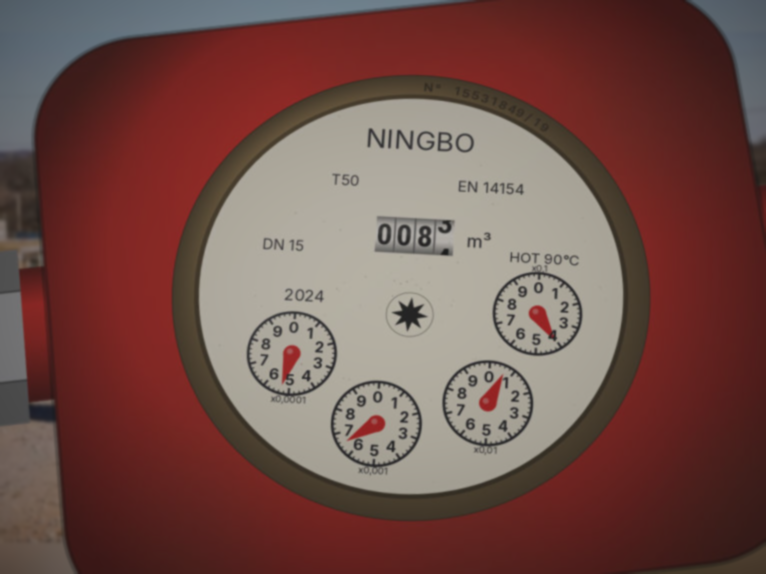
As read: 83.4065 (m³)
